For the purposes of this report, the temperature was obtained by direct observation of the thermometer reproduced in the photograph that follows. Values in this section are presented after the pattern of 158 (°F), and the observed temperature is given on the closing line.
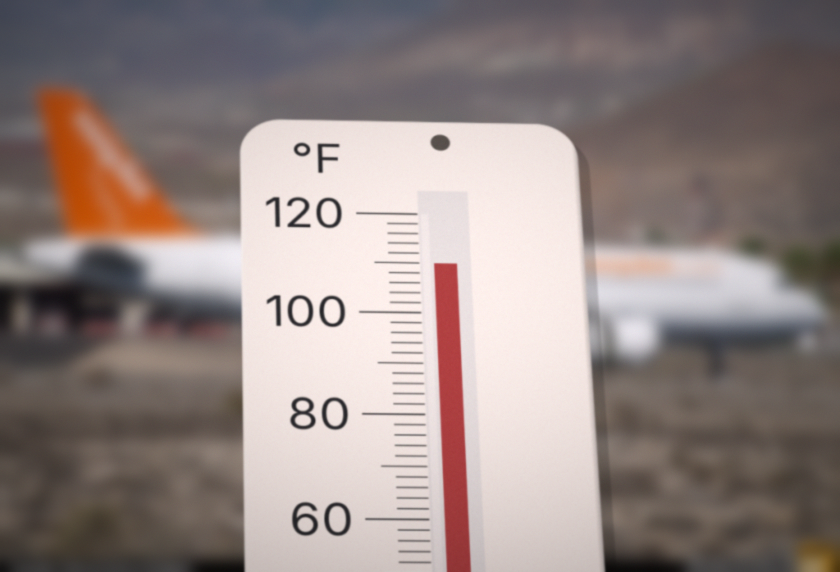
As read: 110 (°F)
